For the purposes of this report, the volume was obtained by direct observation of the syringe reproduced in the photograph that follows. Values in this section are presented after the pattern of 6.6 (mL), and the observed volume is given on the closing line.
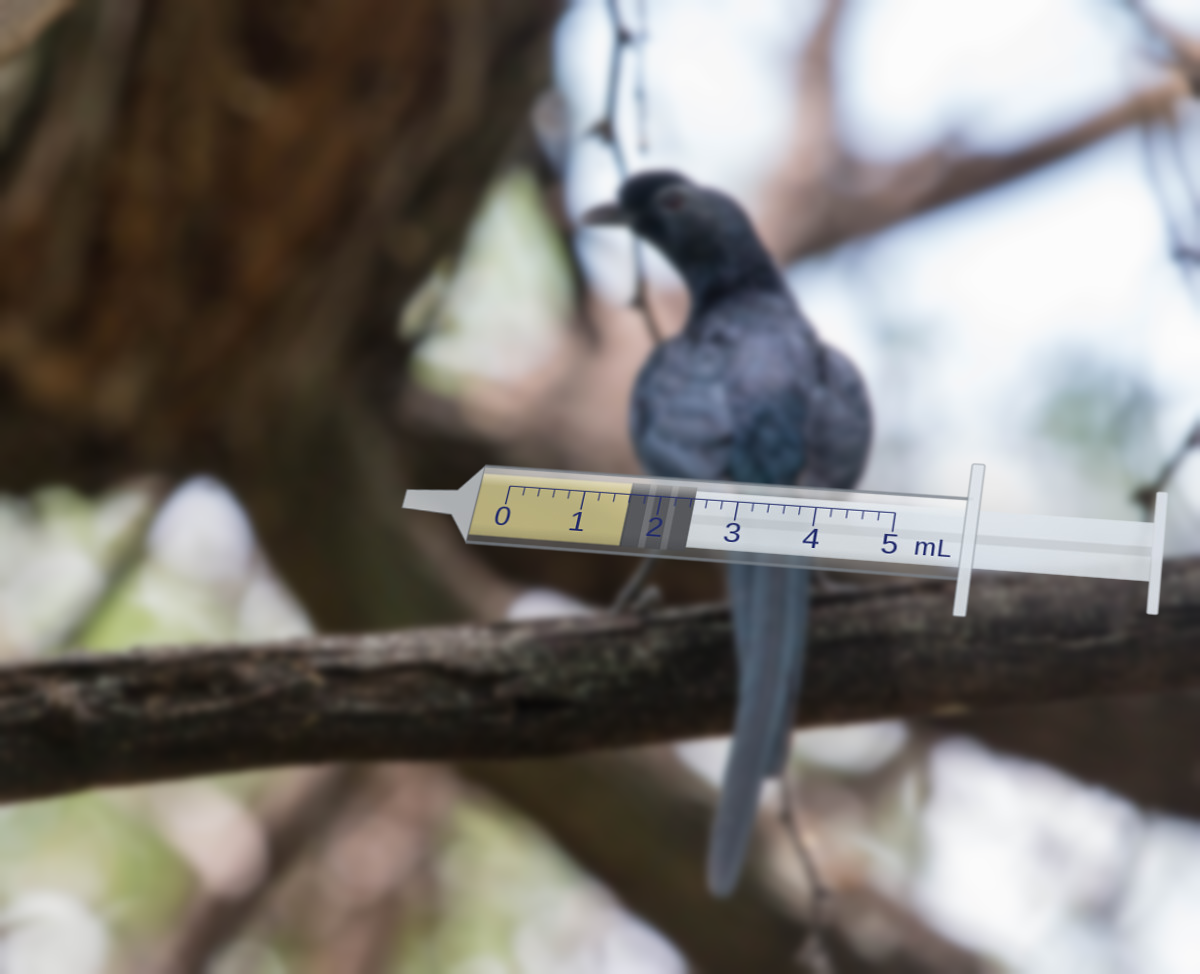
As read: 1.6 (mL)
